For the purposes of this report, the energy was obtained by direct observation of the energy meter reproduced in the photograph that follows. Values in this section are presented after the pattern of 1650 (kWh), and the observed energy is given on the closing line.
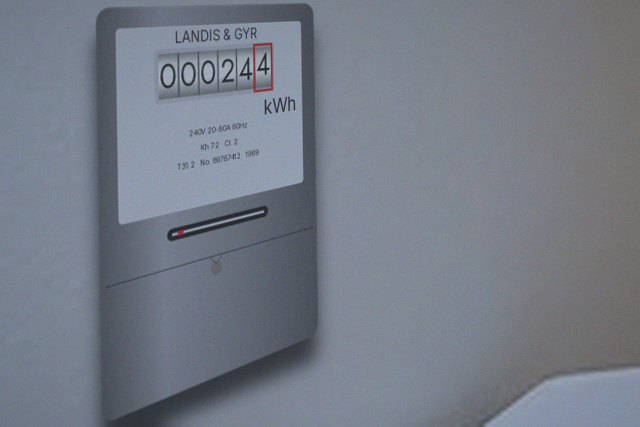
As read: 24.4 (kWh)
